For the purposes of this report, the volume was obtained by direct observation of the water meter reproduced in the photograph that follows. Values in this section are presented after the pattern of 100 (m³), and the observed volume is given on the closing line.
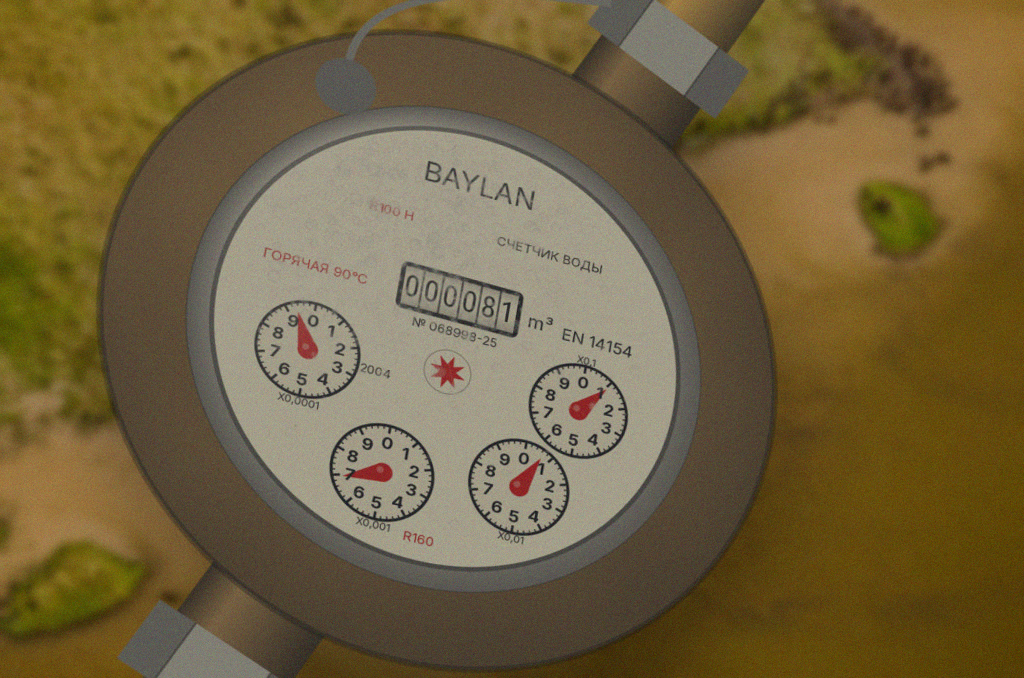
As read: 81.1069 (m³)
